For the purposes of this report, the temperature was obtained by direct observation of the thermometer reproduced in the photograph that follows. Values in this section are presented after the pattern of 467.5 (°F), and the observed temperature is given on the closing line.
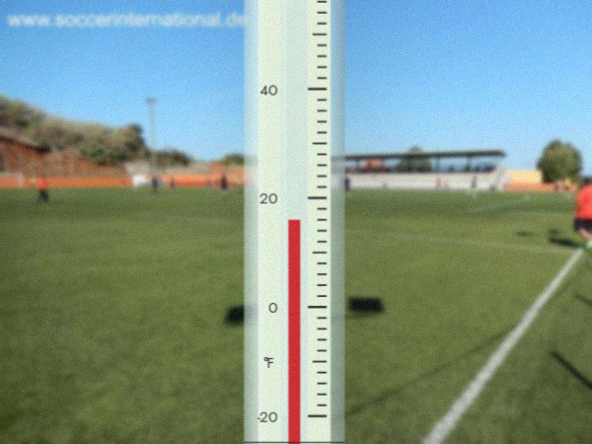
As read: 16 (°F)
